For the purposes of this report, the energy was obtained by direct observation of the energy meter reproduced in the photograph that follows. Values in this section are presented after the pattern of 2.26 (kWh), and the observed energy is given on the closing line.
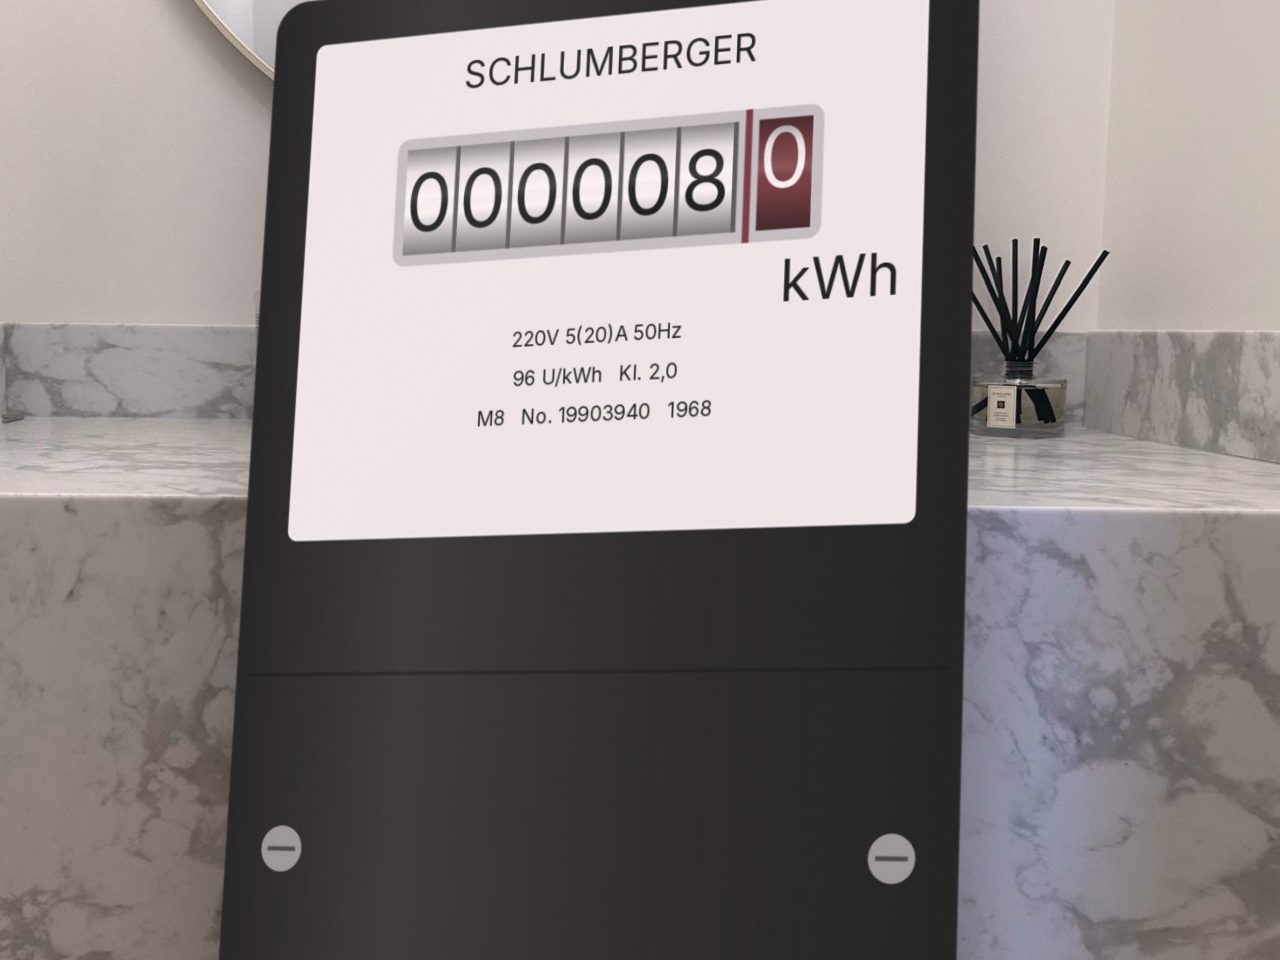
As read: 8.0 (kWh)
